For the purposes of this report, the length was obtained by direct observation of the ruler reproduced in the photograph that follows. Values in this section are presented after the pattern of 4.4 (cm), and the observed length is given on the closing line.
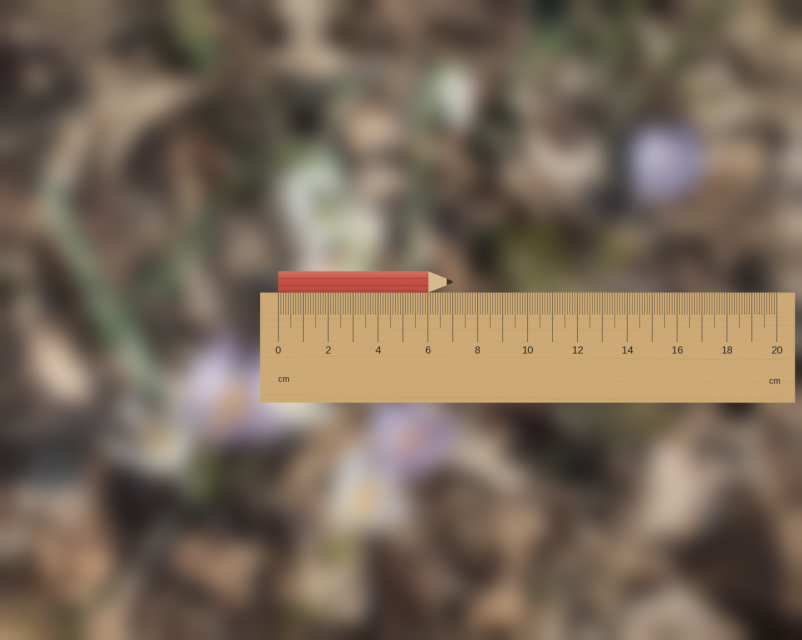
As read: 7 (cm)
